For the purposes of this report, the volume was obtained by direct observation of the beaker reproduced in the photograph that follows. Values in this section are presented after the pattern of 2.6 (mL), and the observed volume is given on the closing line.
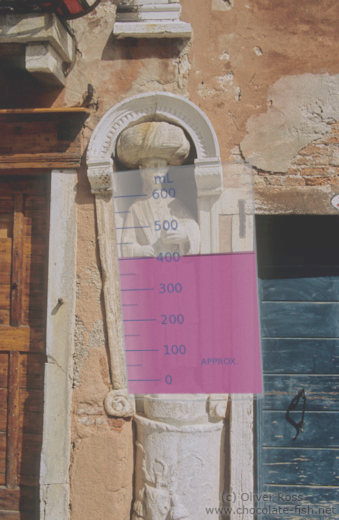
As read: 400 (mL)
